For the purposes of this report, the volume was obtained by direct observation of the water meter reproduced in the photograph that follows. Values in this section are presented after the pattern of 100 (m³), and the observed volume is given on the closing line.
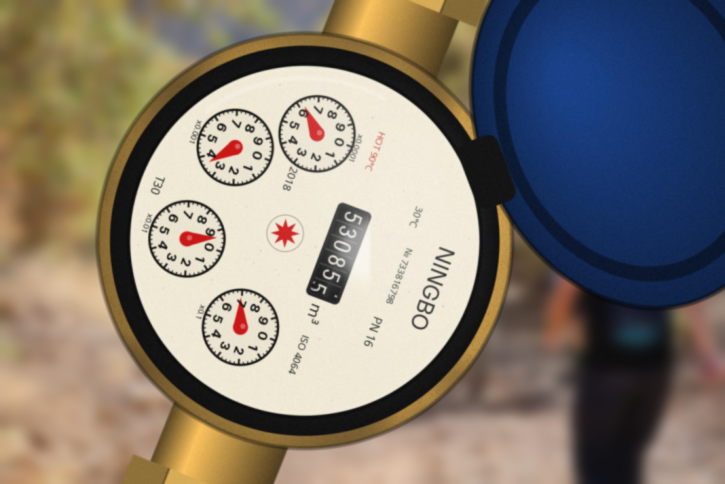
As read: 530854.6936 (m³)
